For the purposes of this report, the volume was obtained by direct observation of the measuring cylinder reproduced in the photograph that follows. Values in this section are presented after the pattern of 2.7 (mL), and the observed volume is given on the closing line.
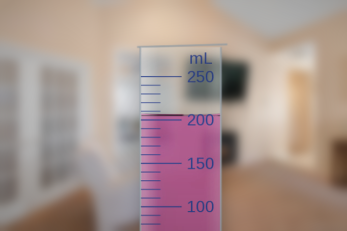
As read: 205 (mL)
